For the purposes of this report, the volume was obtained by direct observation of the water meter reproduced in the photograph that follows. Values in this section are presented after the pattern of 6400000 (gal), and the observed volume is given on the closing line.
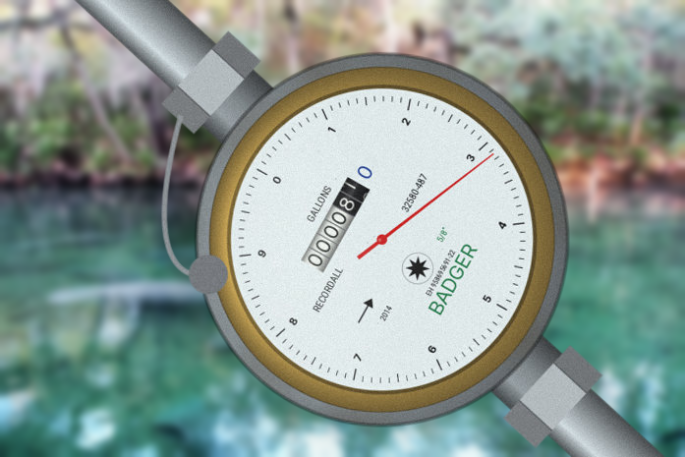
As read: 813.1 (gal)
